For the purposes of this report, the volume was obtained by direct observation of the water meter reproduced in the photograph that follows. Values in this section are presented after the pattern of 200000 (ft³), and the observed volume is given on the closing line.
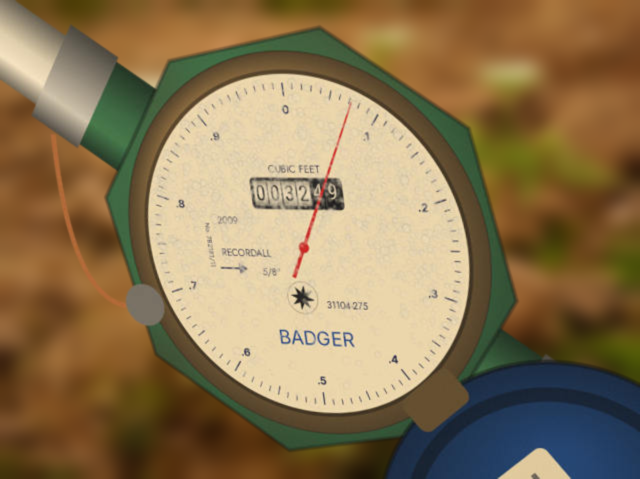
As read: 3249.07 (ft³)
